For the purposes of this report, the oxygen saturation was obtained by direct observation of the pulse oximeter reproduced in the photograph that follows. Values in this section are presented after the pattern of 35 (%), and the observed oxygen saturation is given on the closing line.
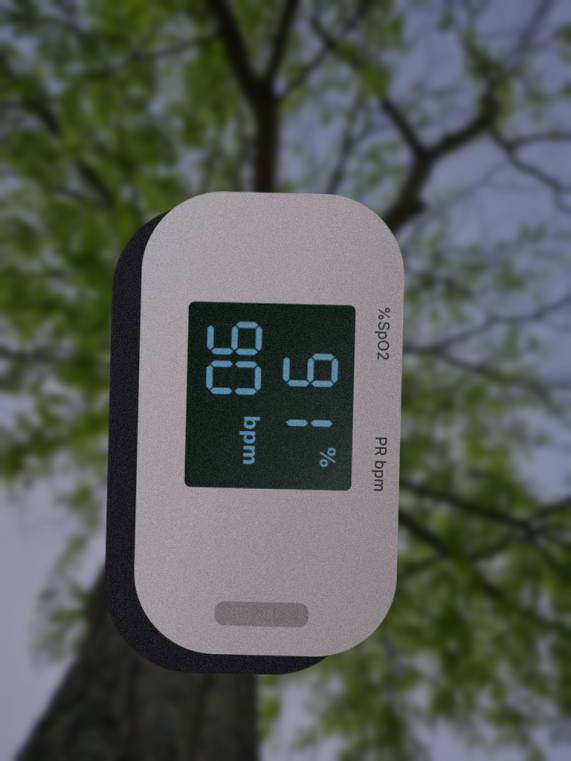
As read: 91 (%)
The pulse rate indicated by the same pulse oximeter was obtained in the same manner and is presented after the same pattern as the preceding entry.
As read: 90 (bpm)
